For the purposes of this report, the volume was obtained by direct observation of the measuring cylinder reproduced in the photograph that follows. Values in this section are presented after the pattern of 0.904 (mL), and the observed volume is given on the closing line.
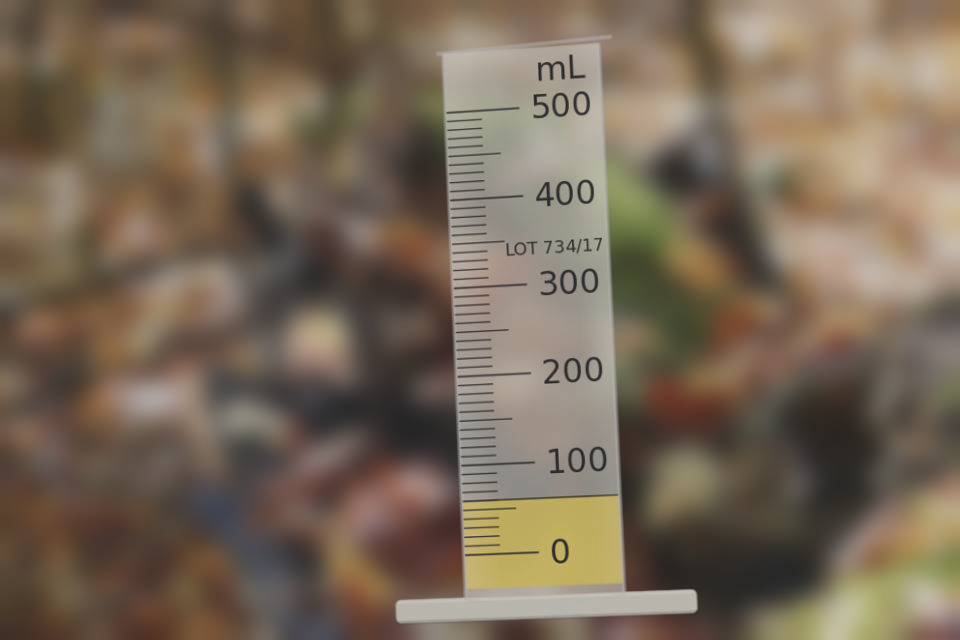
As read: 60 (mL)
